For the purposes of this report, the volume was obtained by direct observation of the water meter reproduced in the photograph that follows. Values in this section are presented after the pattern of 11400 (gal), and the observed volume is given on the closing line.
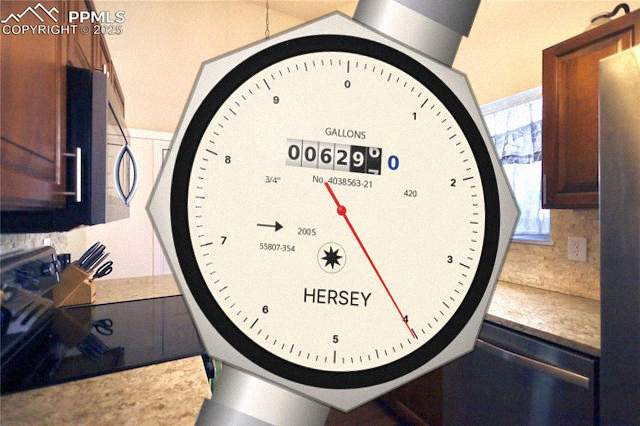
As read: 62964.0 (gal)
